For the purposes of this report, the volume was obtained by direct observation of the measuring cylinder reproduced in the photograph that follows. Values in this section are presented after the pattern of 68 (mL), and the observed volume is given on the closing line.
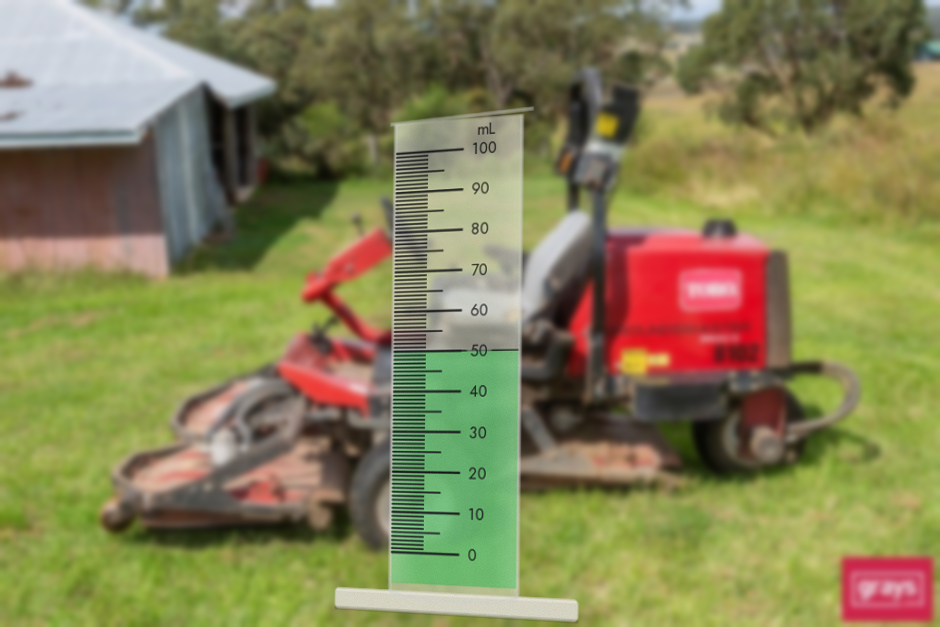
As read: 50 (mL)
